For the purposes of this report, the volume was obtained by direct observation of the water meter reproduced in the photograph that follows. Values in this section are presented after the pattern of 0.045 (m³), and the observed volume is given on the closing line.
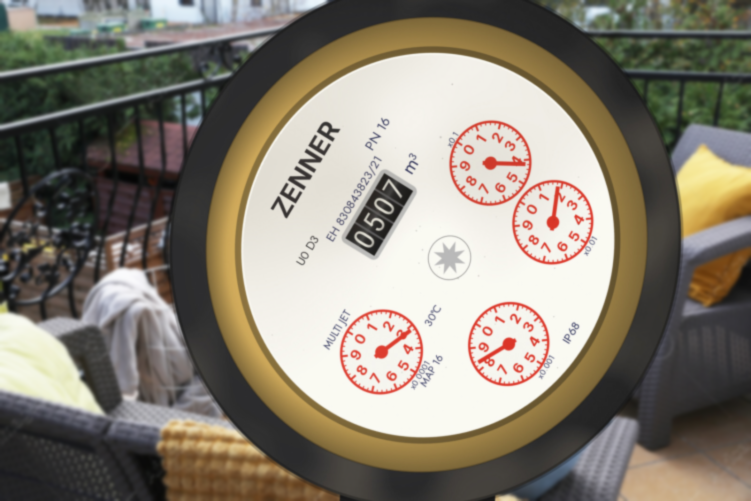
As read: 507.4183 (m³)
